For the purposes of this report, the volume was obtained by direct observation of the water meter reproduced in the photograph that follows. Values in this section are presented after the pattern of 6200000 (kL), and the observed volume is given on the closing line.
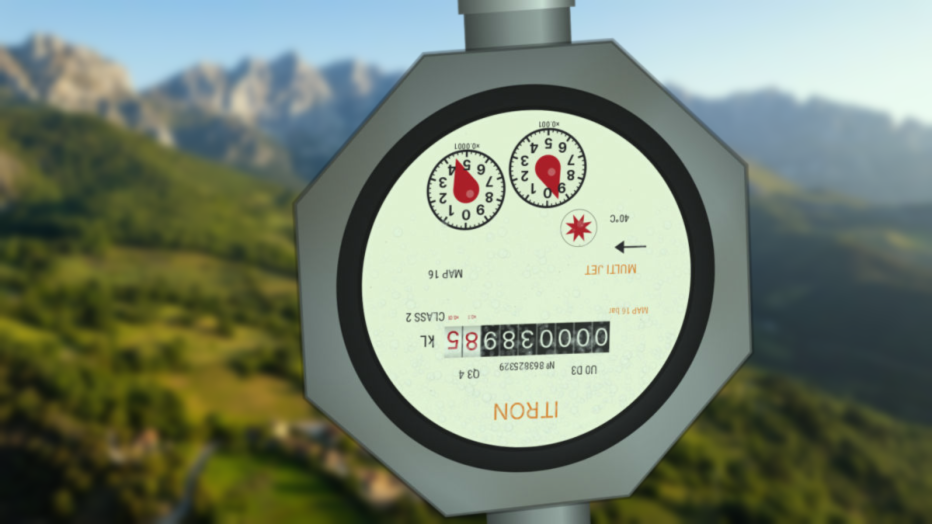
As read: 389.8494 (kL)
